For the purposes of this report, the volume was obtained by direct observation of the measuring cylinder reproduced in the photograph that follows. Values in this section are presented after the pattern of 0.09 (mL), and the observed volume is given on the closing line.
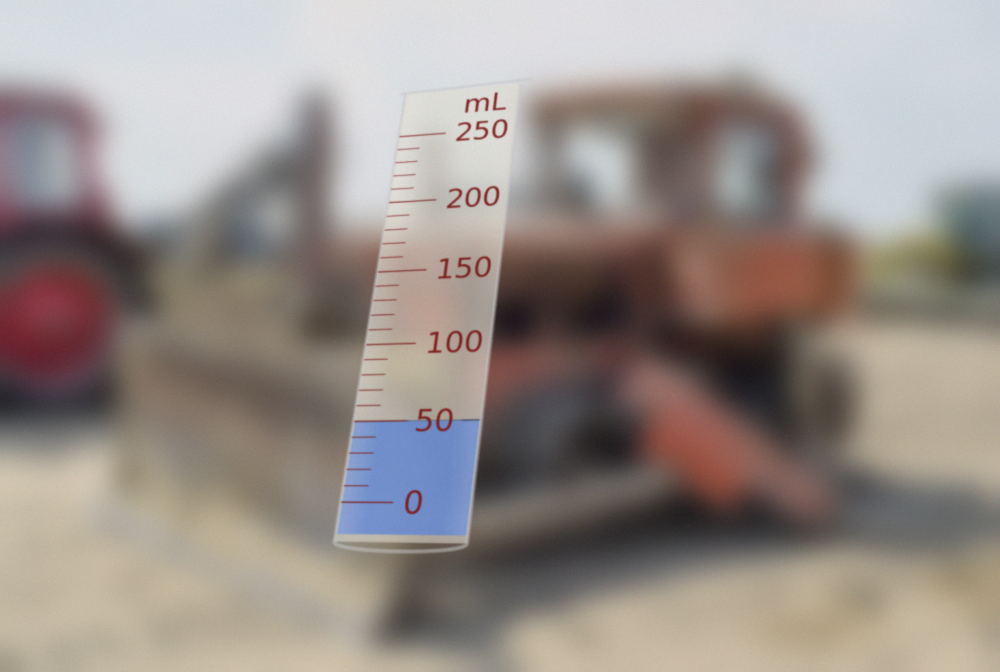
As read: 50 (mL)
